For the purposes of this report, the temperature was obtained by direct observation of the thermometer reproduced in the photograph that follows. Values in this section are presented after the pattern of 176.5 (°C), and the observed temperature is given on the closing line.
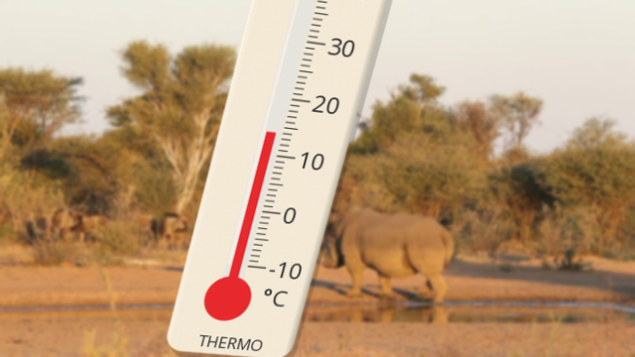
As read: 14 (°C)
